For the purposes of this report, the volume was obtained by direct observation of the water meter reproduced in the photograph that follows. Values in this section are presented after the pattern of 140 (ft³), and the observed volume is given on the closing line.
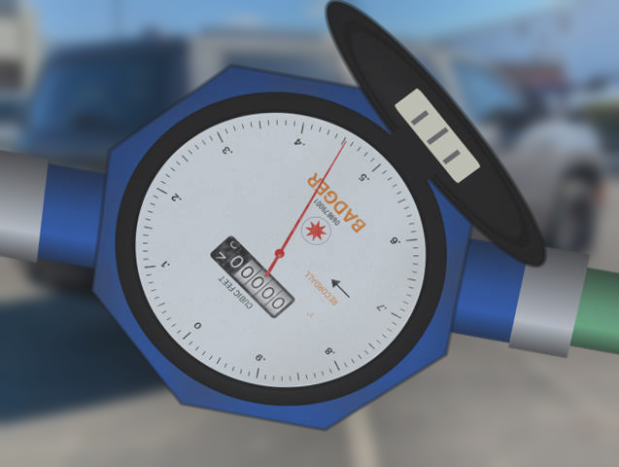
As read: 2.45 (ft³)
